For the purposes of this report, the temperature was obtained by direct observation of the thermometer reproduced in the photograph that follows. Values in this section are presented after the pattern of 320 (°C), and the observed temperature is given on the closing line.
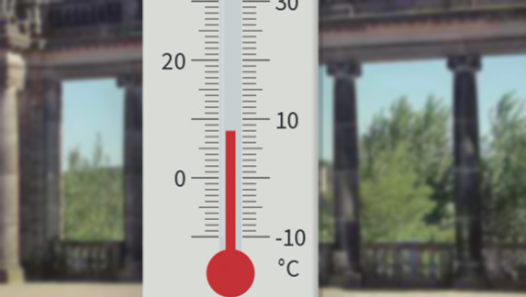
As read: 8 (°C)
